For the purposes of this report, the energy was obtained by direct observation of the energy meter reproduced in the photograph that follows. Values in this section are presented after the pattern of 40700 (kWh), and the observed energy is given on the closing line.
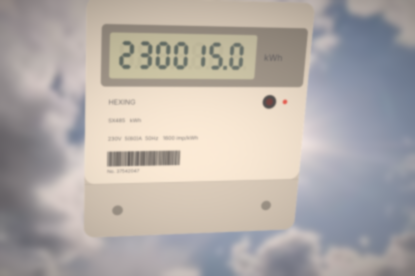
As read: 230015.0 (kWh)
